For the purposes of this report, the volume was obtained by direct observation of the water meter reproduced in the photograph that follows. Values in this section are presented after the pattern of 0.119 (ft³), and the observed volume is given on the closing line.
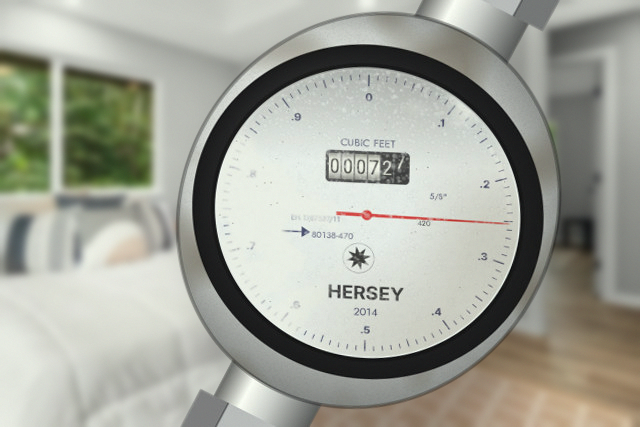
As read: 727.25 (ft³)
